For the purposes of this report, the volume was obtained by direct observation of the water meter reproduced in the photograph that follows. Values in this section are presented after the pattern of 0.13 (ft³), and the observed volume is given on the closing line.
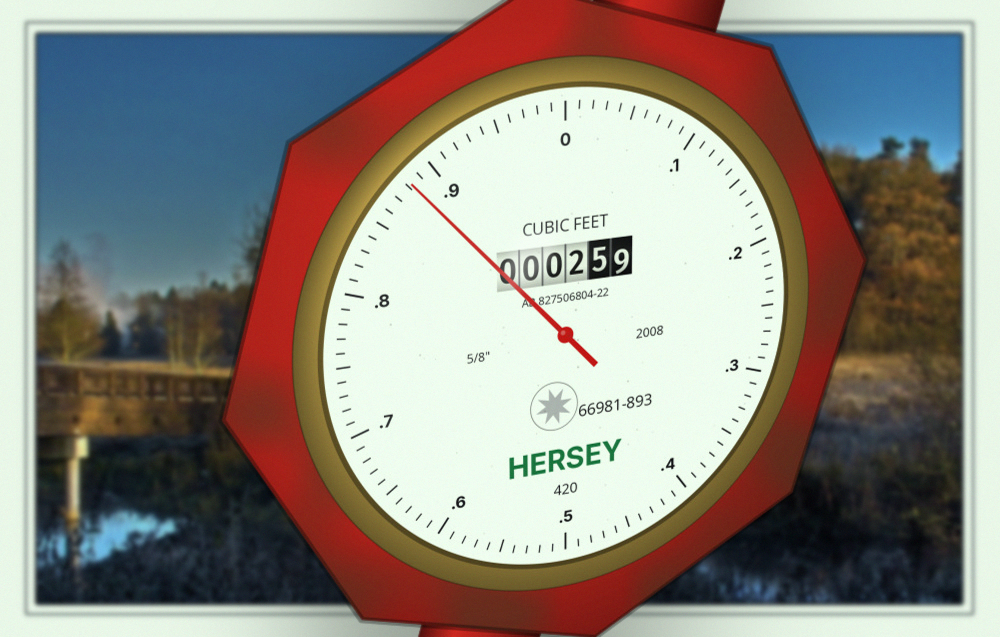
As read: 258.88 (ft³)
